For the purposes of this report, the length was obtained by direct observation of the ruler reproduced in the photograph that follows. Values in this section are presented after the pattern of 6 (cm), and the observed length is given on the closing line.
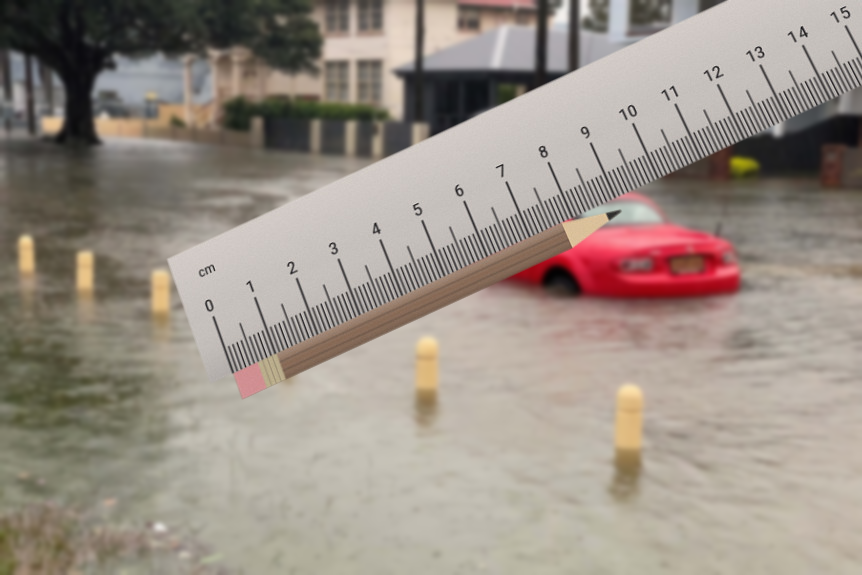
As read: 9 (cm)
